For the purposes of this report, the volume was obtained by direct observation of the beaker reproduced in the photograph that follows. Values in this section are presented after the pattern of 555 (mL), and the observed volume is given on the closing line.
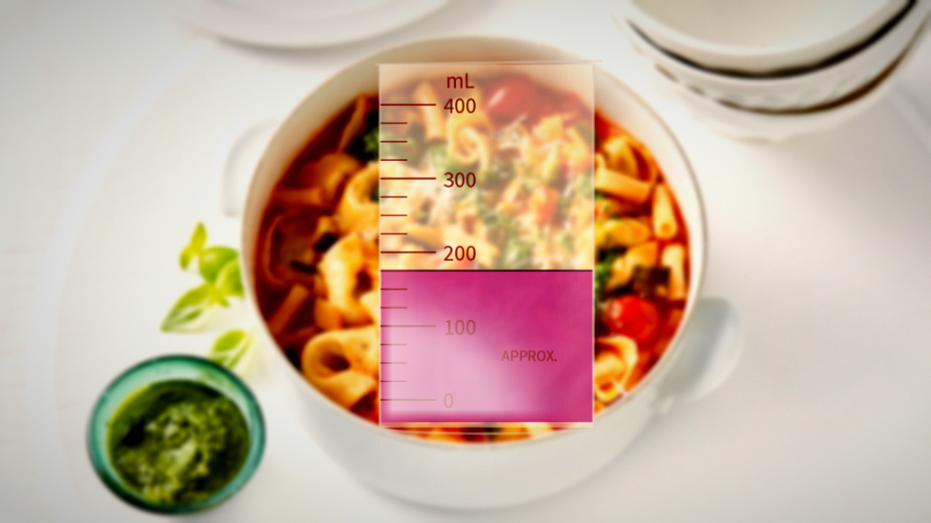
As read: 175 (mL)
